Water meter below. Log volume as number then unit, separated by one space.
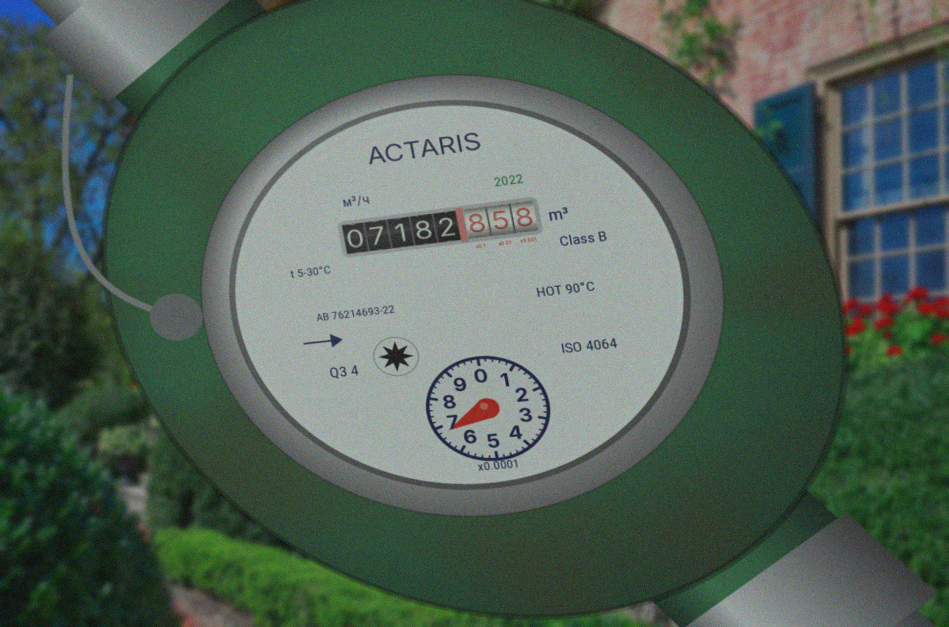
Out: 7182.8586 m³
